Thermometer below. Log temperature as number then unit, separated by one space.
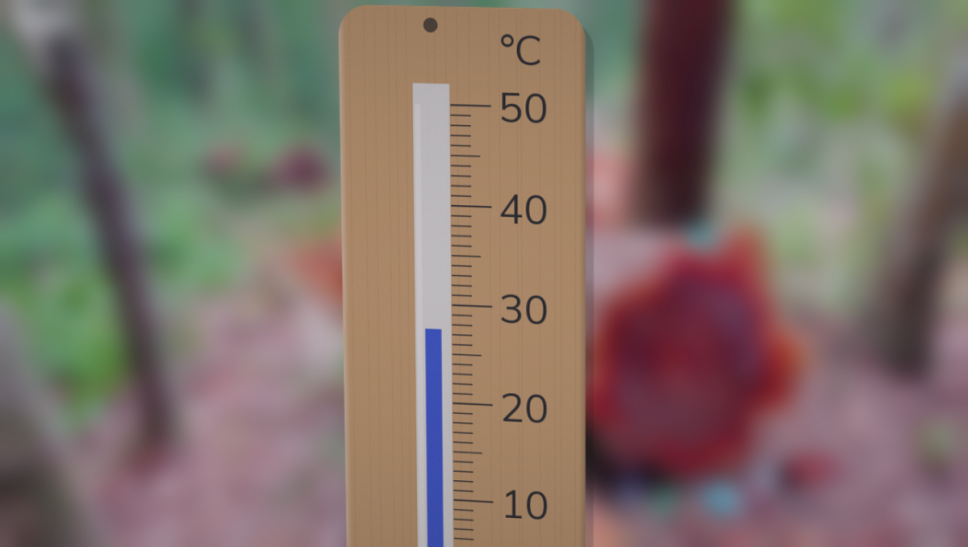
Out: 27.5 °C
